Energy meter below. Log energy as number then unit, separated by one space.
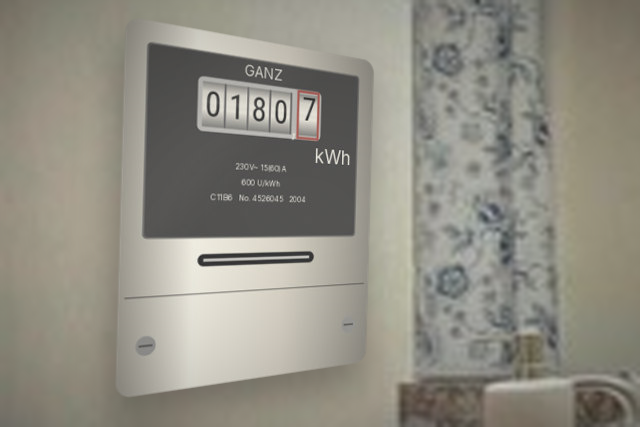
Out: 180.7 kWh
